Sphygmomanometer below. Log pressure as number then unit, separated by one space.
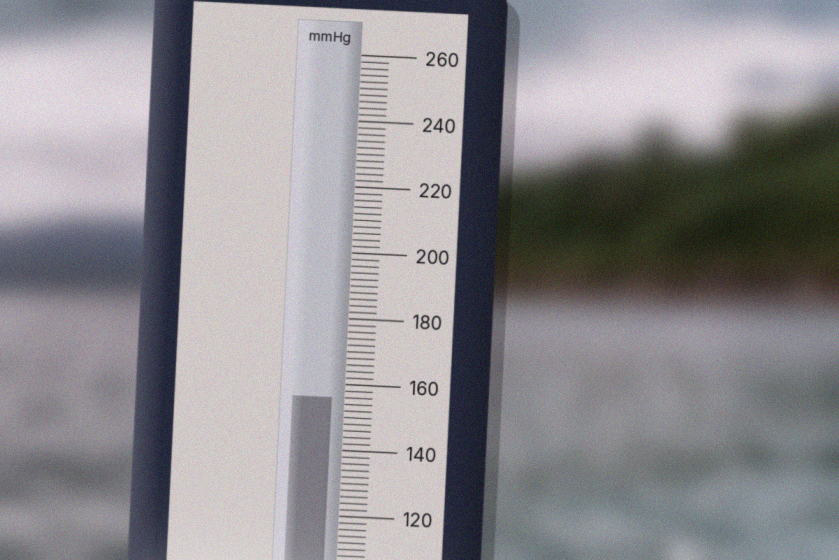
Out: 156 mmHg
